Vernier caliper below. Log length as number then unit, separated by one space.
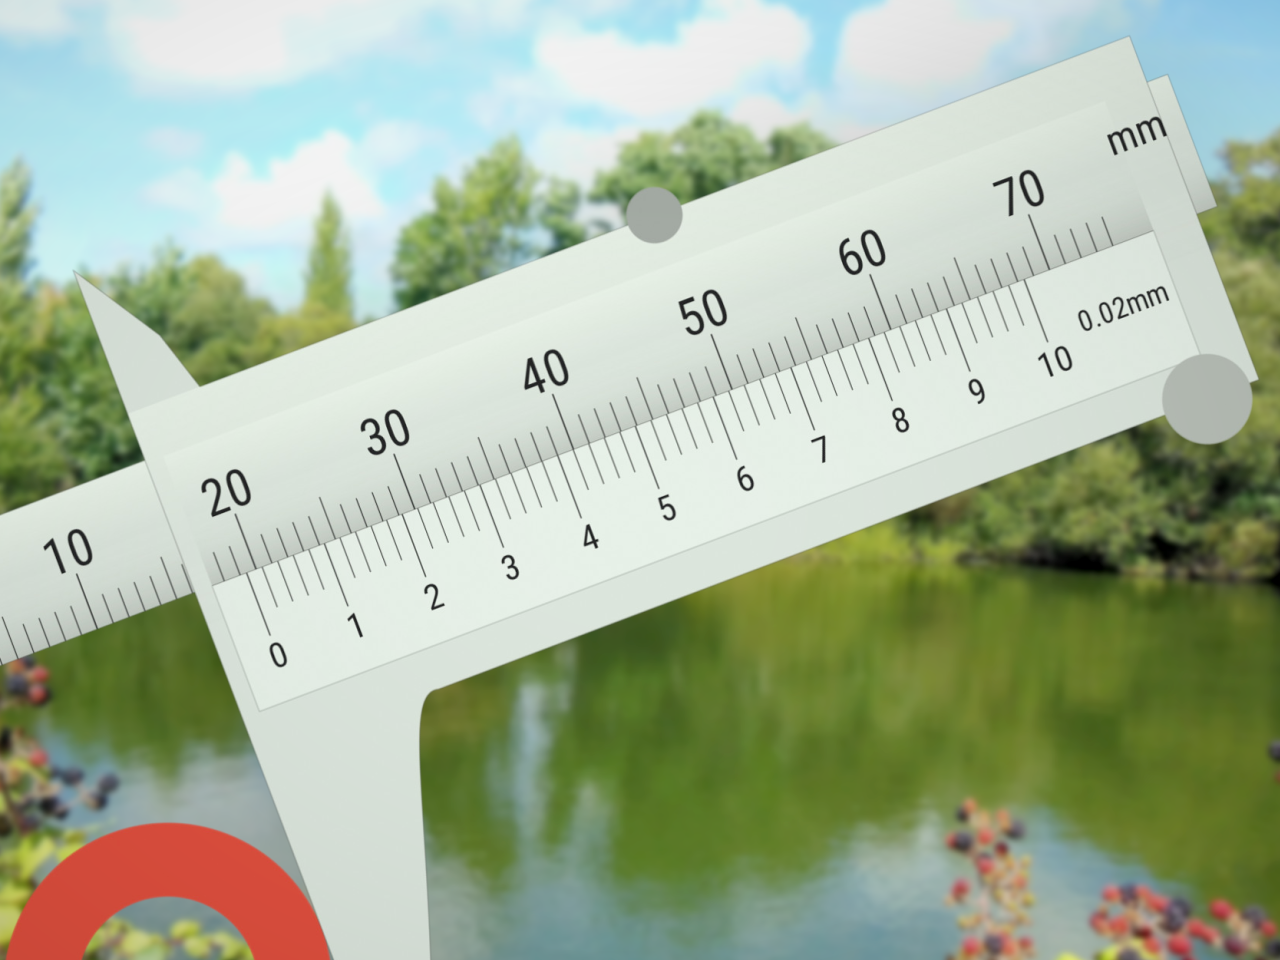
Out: 19.4 mm
